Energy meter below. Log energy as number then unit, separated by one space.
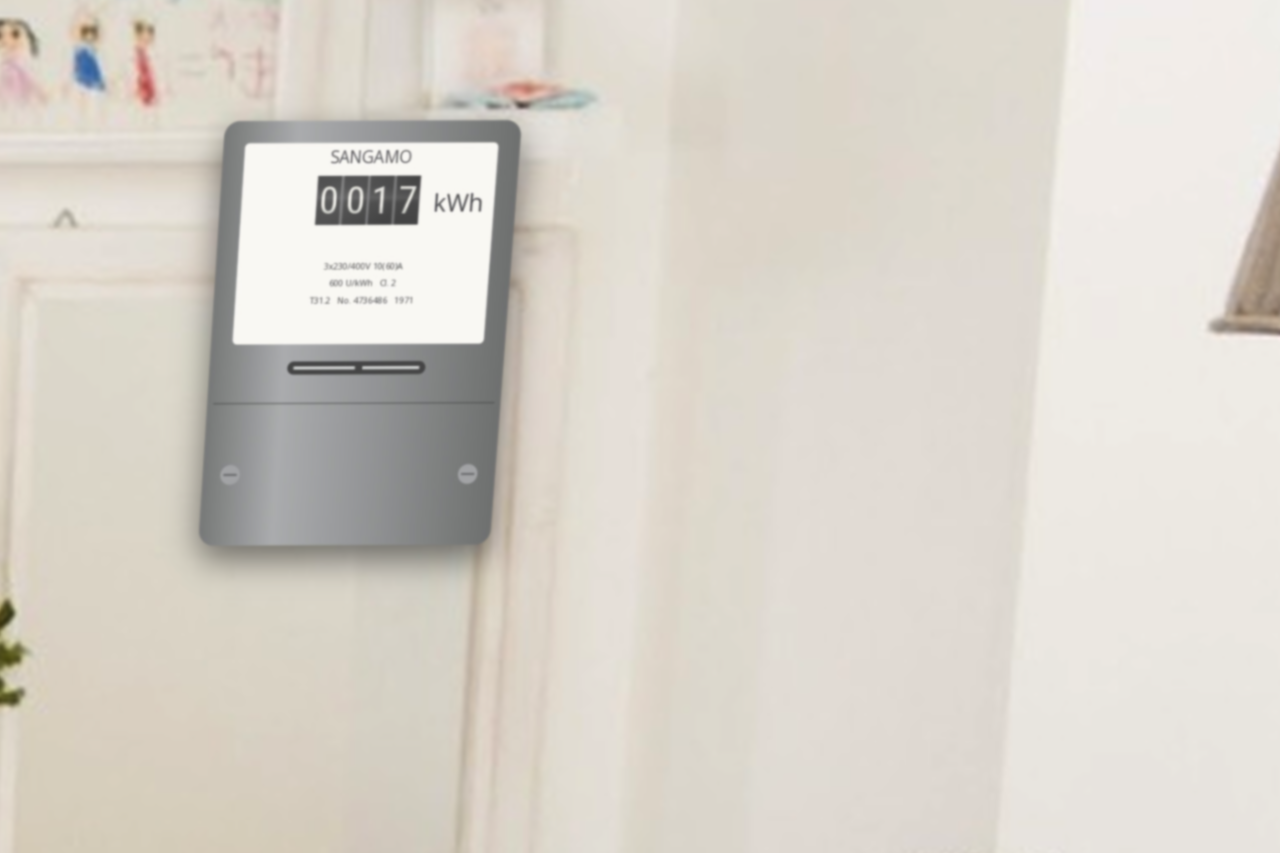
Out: 17 kWh
